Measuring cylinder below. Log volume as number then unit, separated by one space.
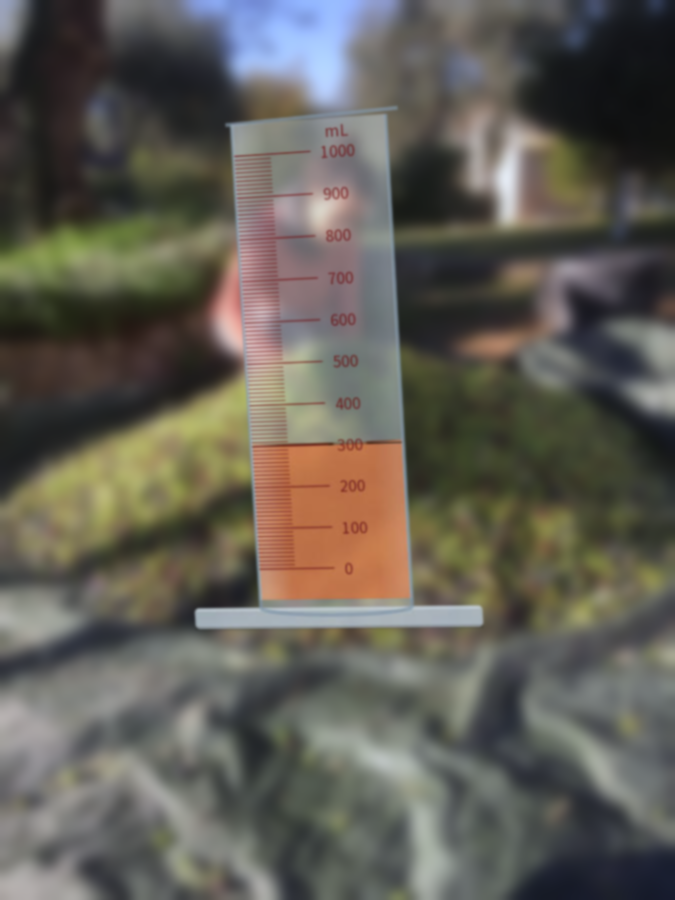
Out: 300 mL
